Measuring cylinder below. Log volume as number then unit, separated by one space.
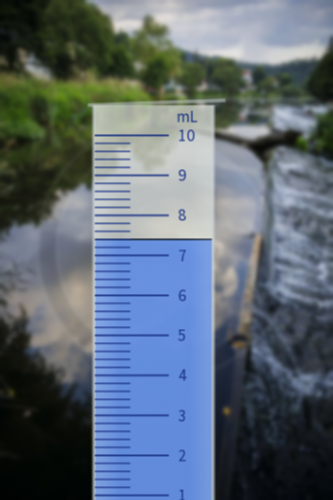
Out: 7.4 mL
